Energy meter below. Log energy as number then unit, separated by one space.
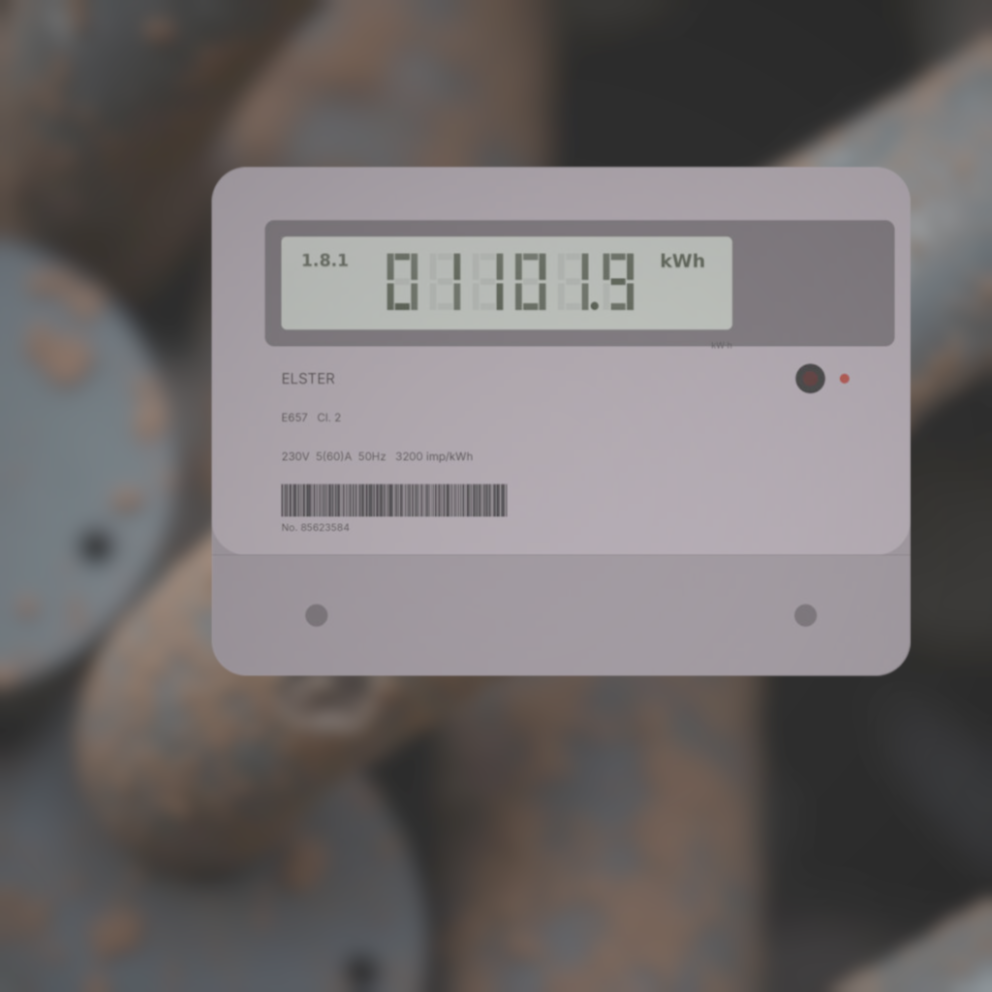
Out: 1101.9 kWh
